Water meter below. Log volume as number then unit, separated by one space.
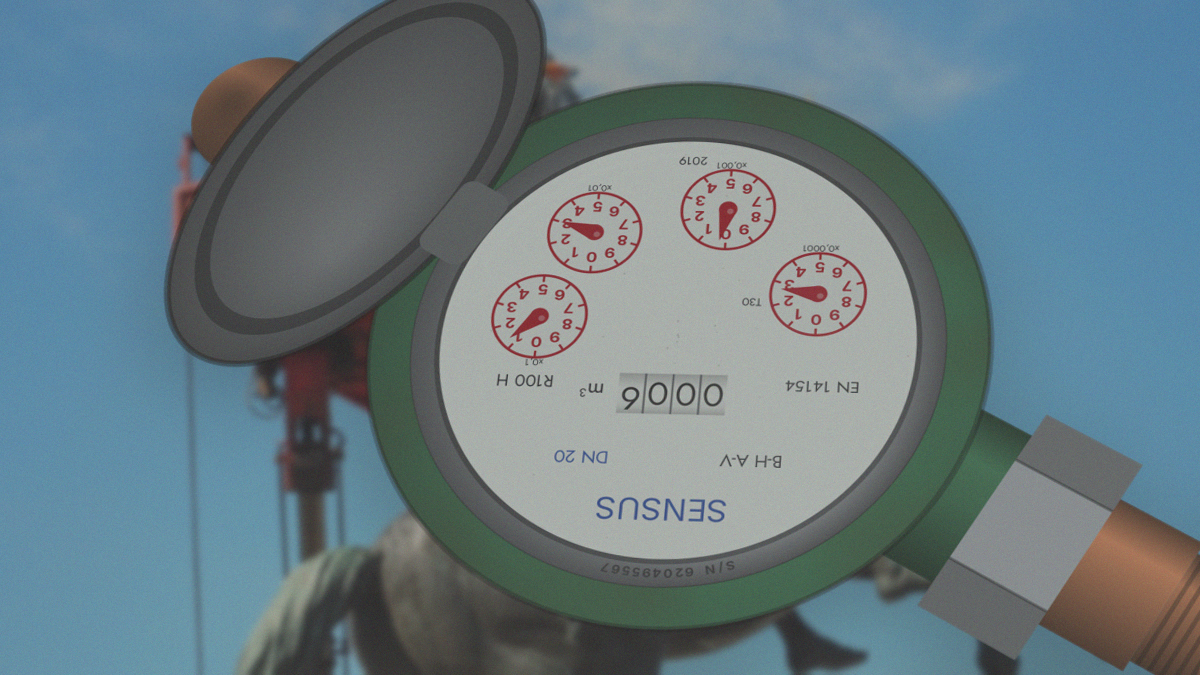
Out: 6.1302 m³
